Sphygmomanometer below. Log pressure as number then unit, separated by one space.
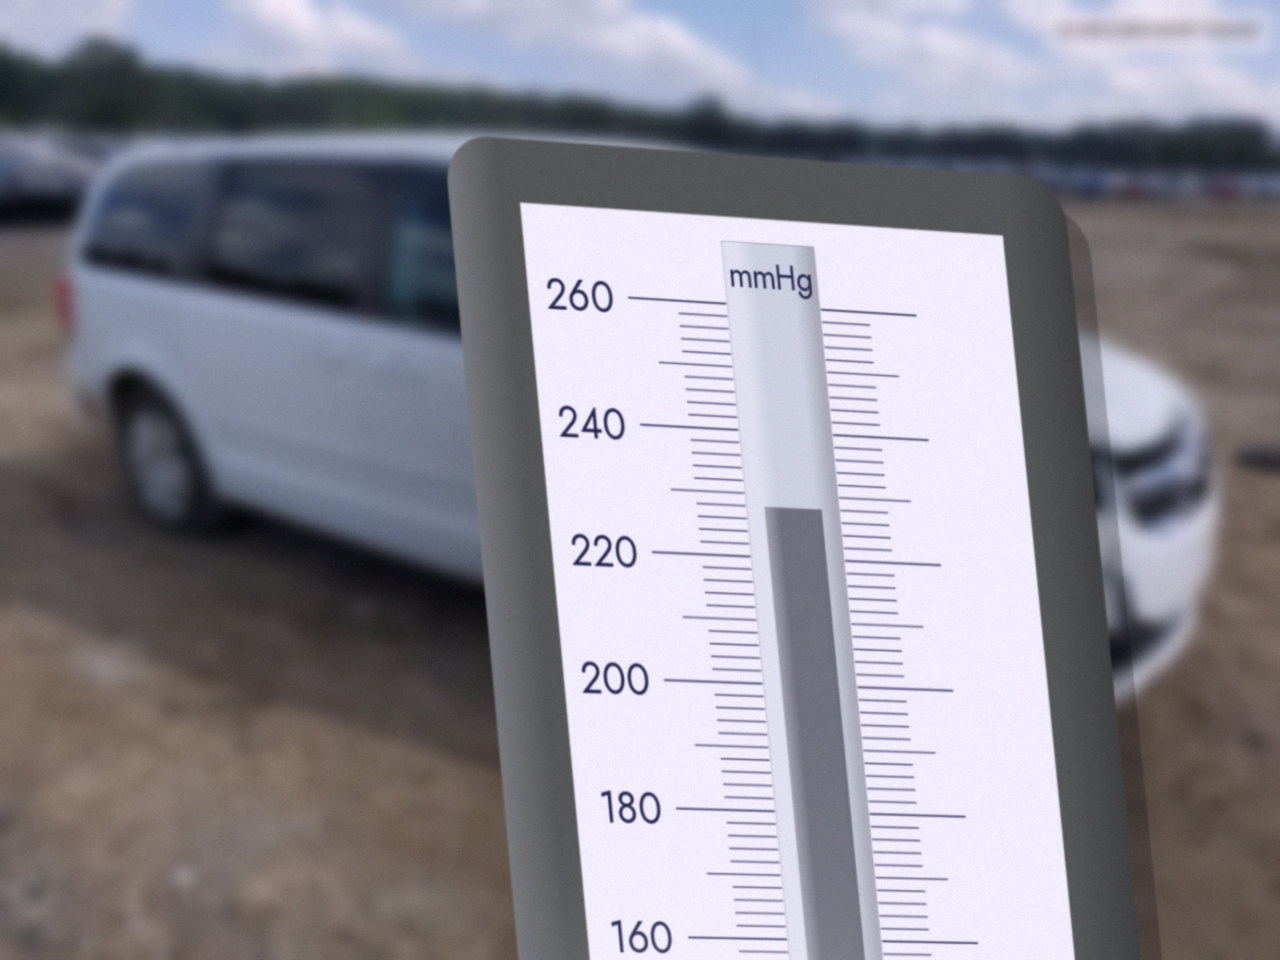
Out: 228 mmHg
